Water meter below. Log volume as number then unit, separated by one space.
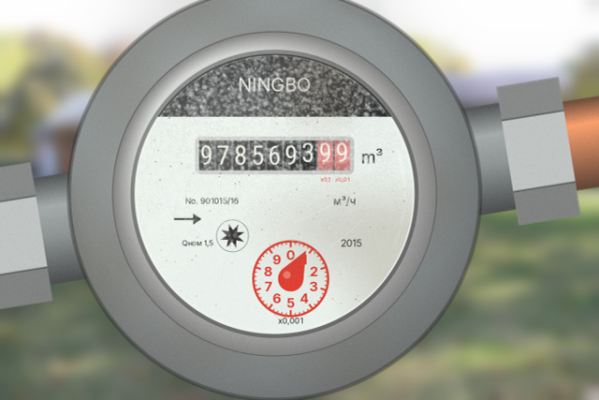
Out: 9785693.990 m³
